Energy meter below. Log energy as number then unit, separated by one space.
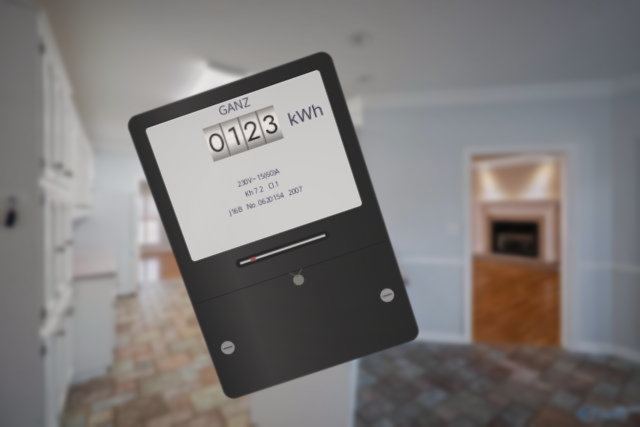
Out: 123 kWh
